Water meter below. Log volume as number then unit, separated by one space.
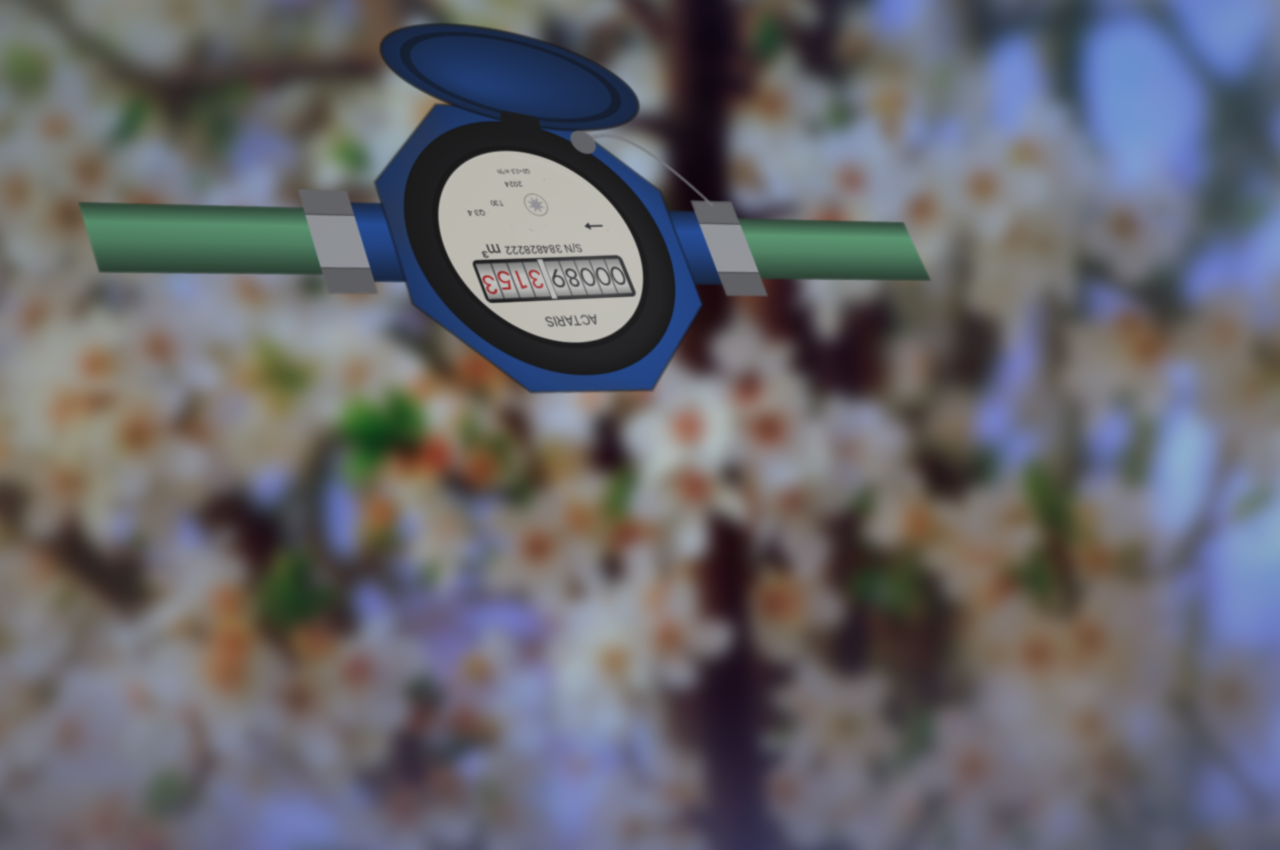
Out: 89.3153 m³
